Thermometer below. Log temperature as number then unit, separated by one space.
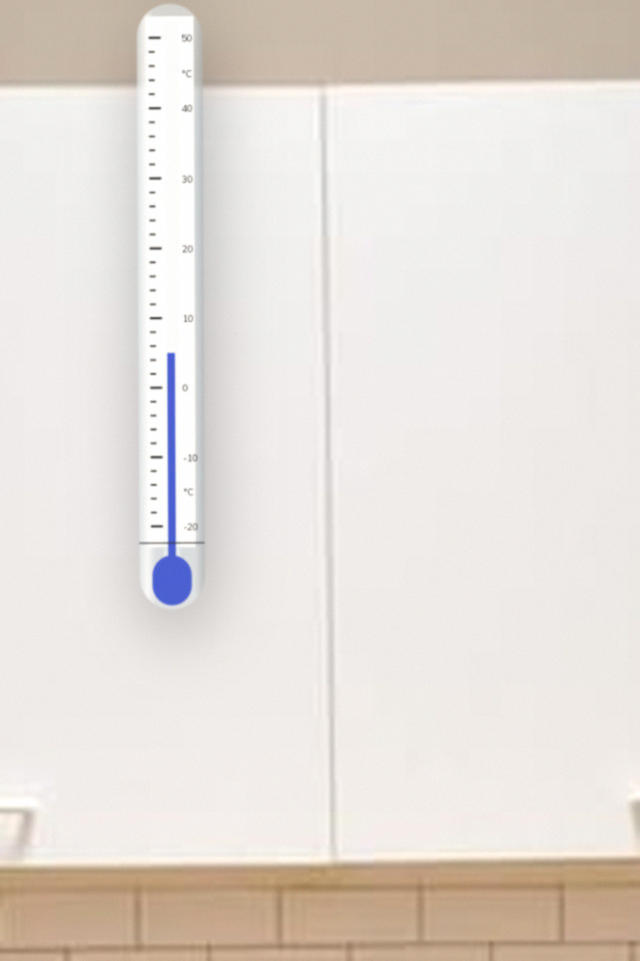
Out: 5 °C
